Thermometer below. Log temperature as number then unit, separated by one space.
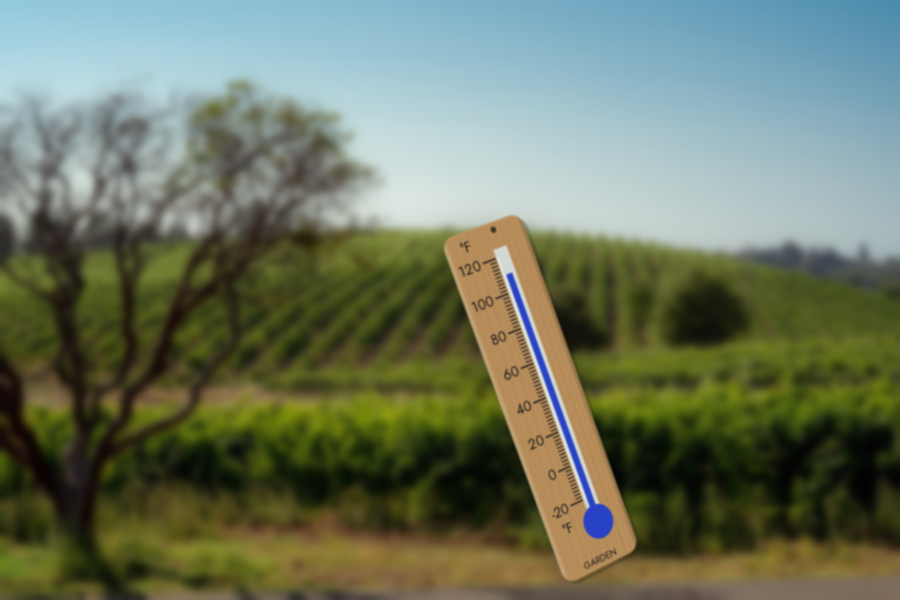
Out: 110 °F
